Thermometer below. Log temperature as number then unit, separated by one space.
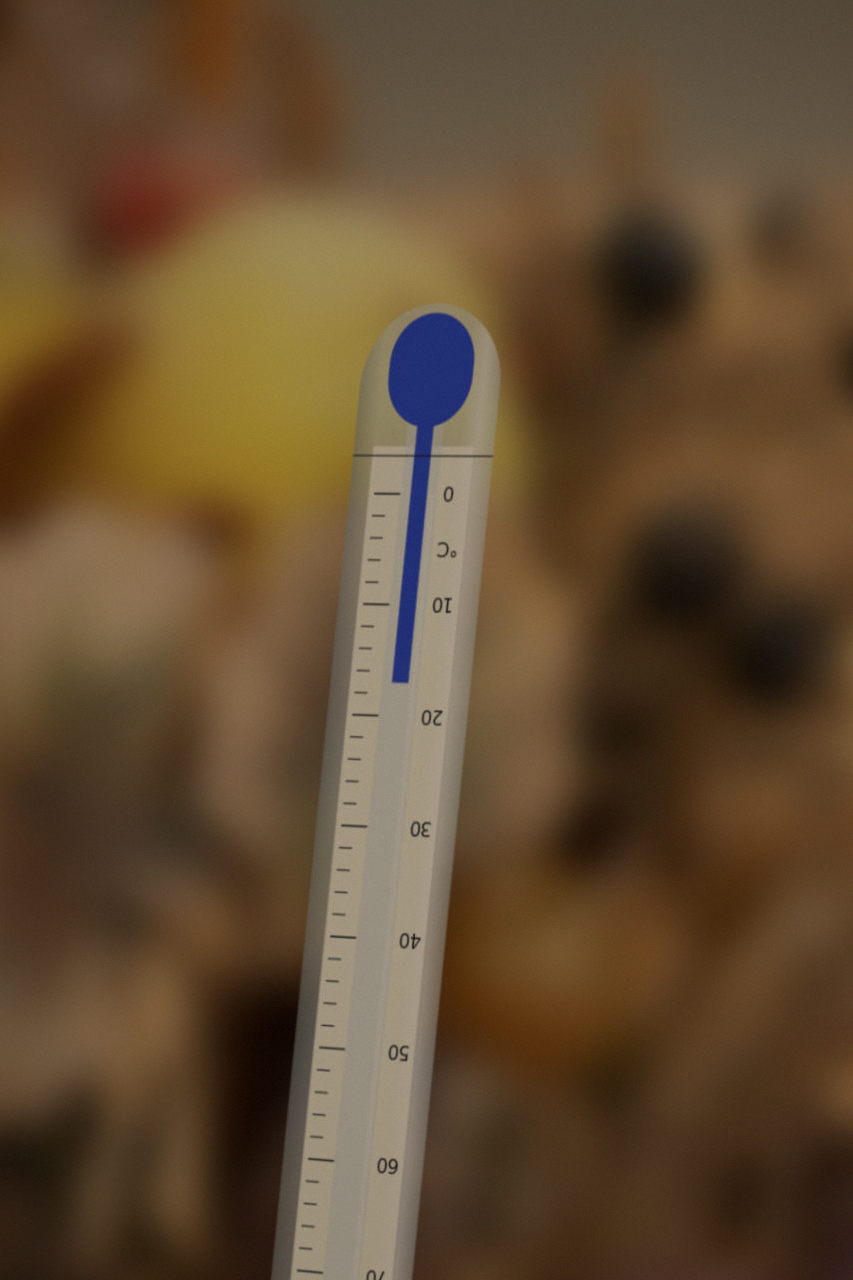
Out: 17 °C
